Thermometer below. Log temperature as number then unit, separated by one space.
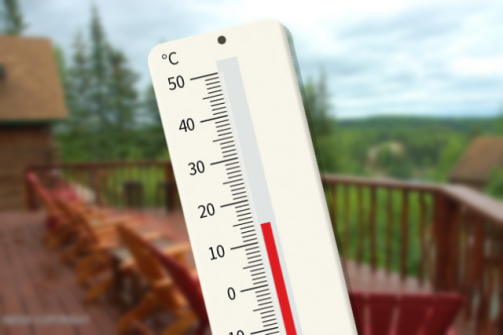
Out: 14 °C
